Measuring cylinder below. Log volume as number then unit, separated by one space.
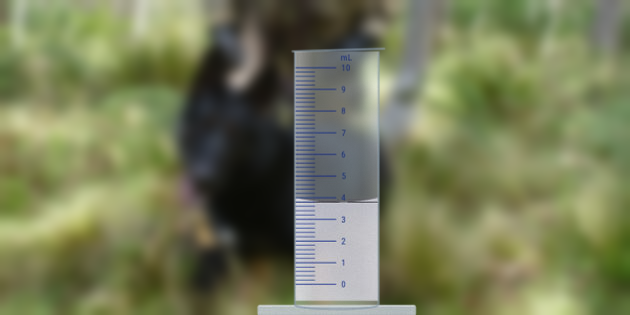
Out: 3.8 mL
